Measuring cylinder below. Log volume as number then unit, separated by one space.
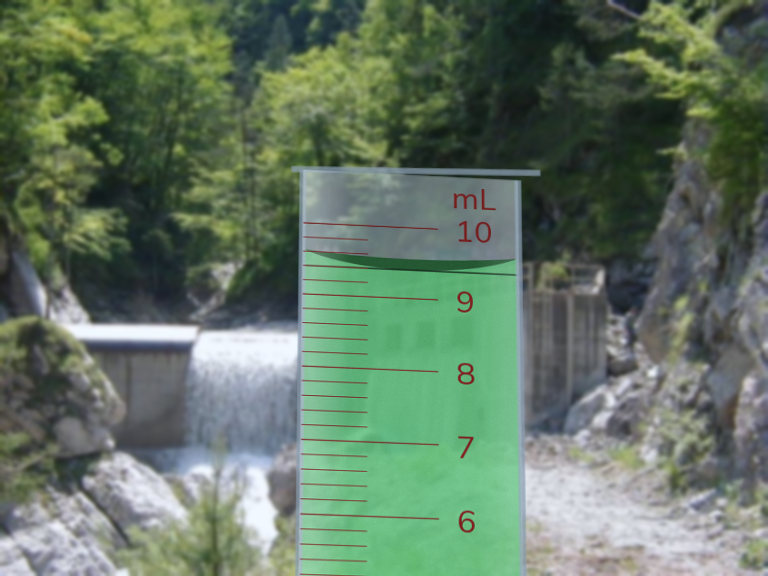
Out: 9.4 mL
